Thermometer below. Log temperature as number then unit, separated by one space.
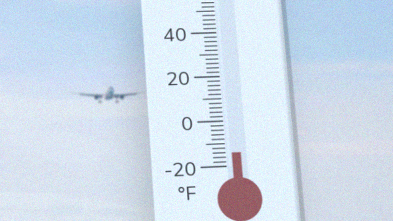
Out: -14 °F
